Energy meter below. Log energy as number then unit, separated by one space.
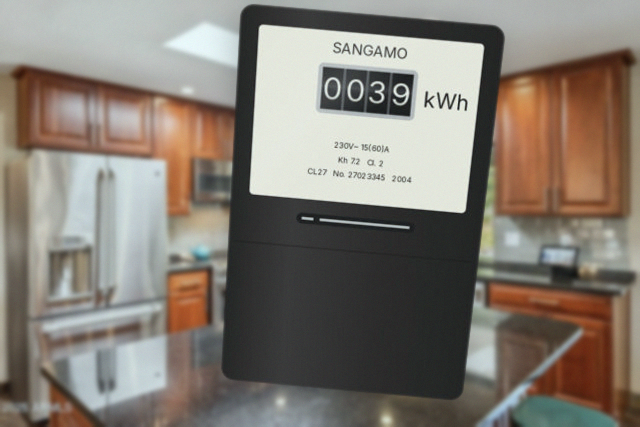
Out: 39 kWh
